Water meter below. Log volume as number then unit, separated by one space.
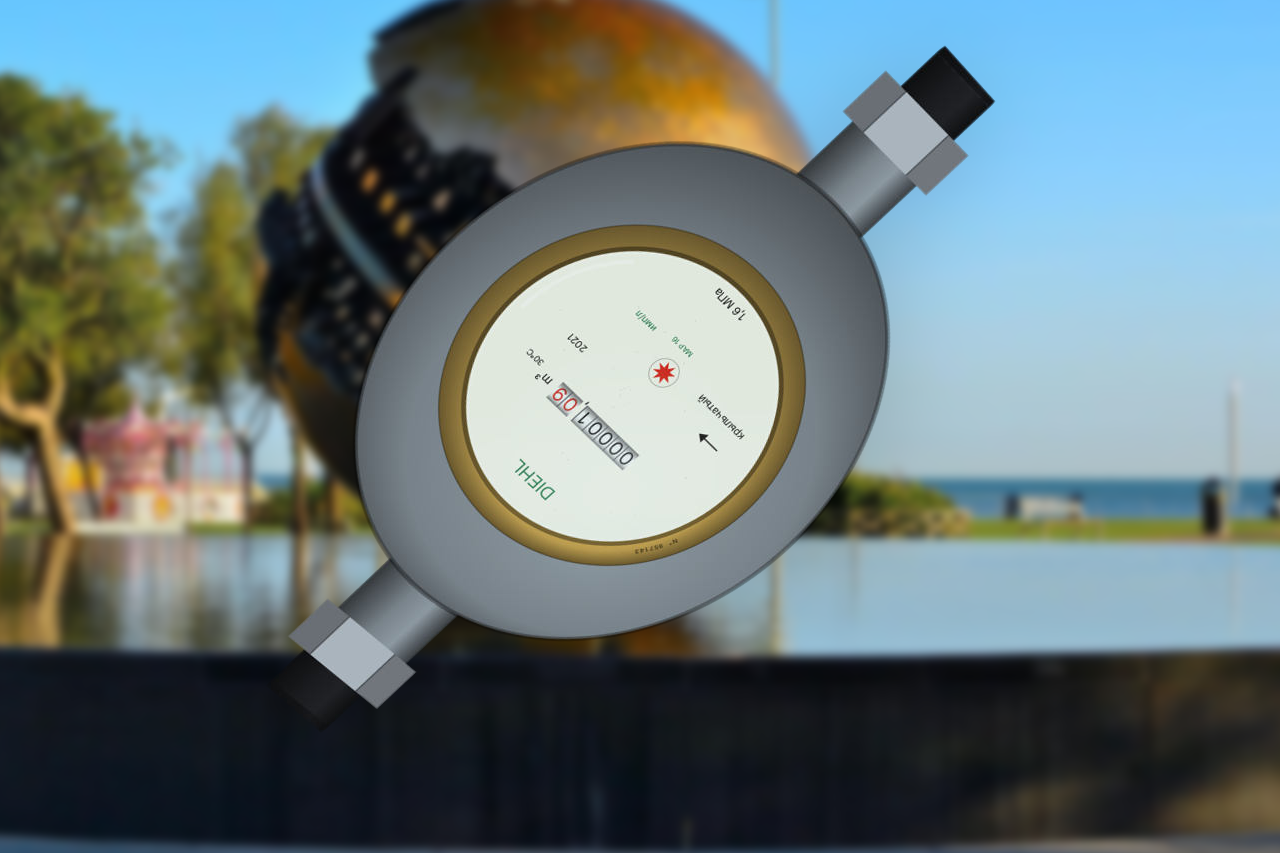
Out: 1.09 m³
